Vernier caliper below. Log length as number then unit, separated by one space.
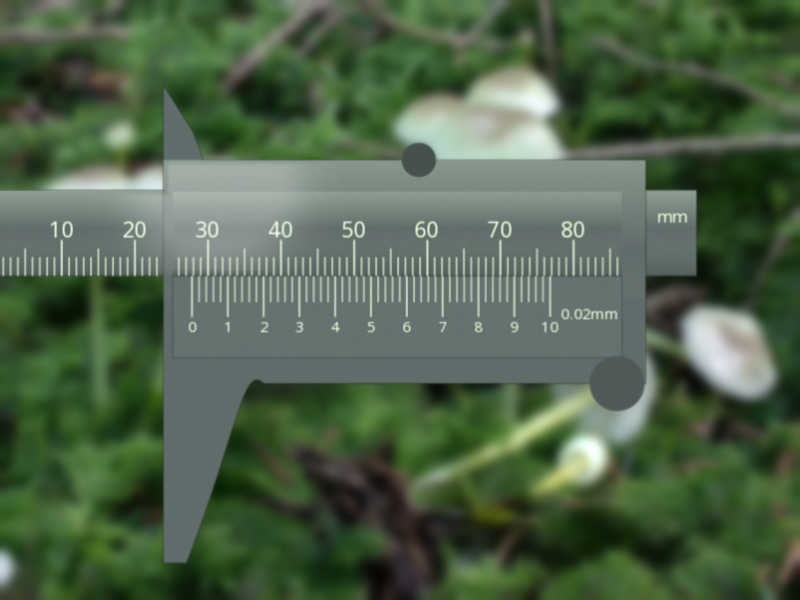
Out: 27.8 mm
